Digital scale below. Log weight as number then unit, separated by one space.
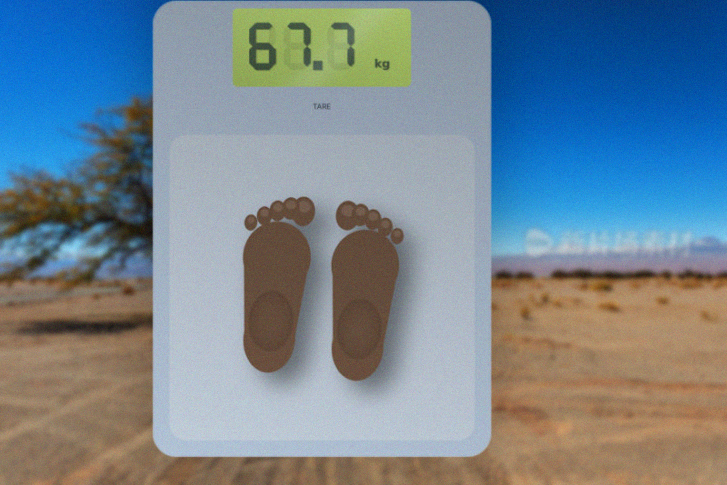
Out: 67.7 kg
